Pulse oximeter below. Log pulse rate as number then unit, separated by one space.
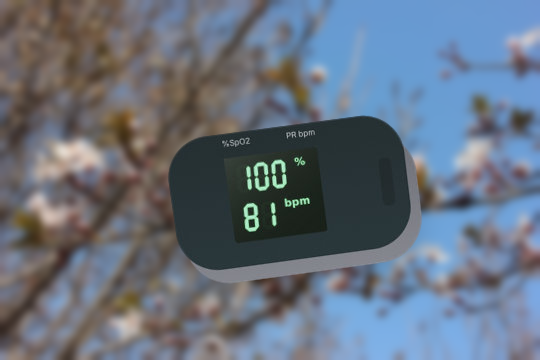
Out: 81 bpm
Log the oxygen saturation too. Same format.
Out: 100 %
